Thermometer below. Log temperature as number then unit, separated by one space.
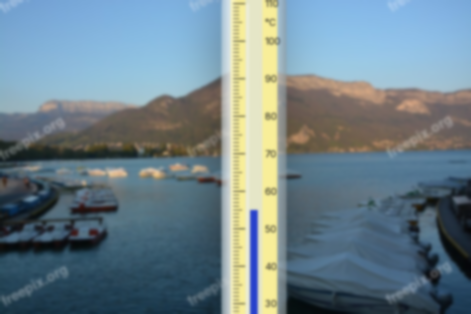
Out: 55 °C
